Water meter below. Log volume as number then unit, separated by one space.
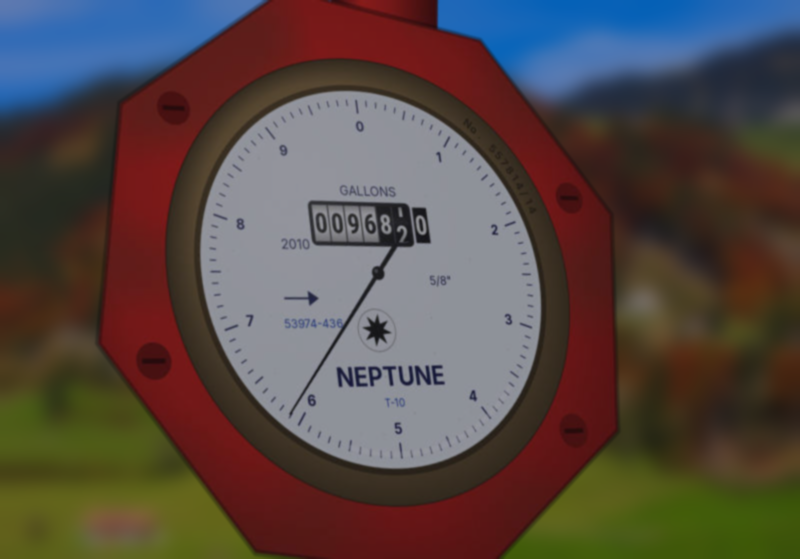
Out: 96816.1 gal
